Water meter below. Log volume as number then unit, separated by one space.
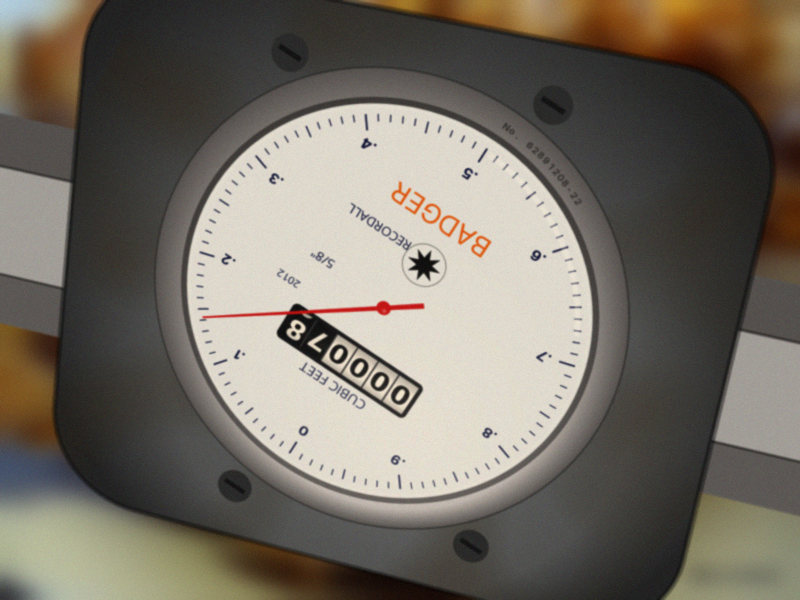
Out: 78.14 ft³
